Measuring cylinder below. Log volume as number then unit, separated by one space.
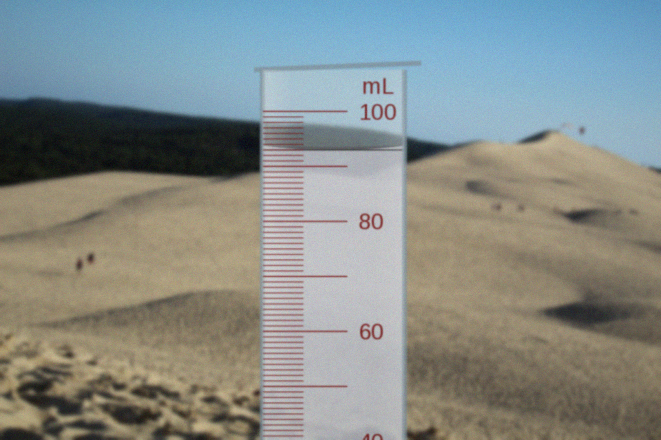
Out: 93 mL
